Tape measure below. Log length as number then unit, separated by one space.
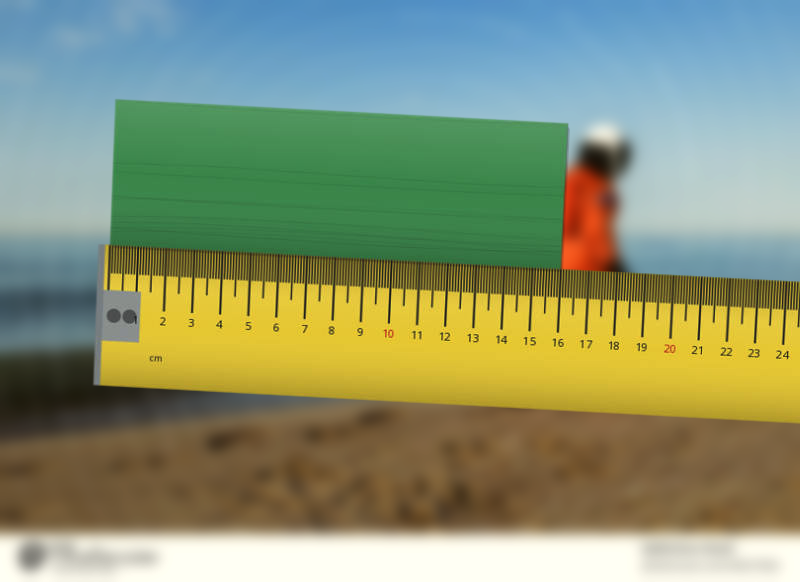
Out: 16 cm
